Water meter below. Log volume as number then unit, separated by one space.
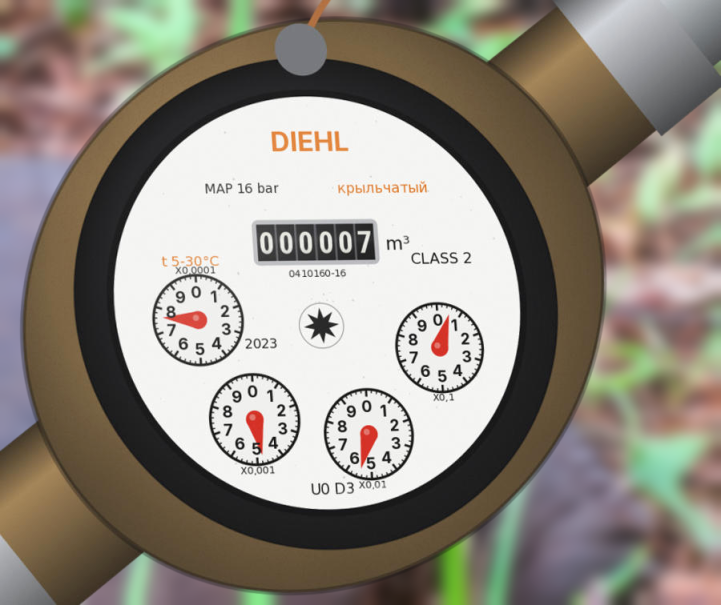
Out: 7.0547 m³
